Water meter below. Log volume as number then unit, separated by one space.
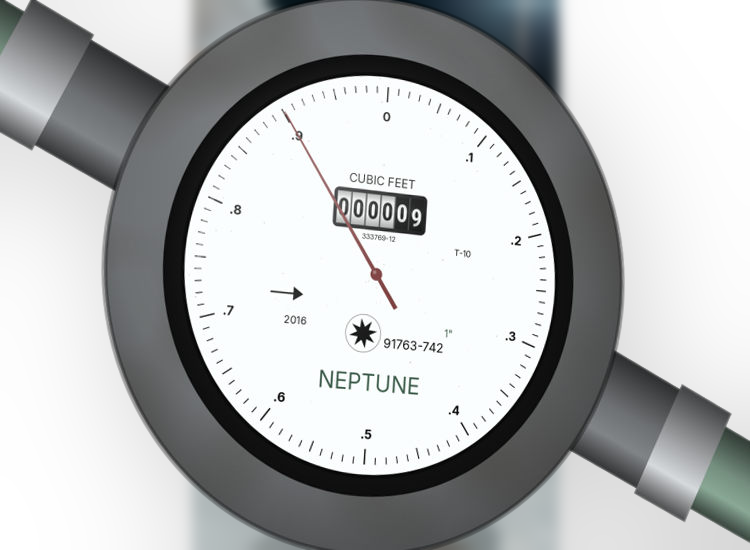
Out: 8.90 ft³
